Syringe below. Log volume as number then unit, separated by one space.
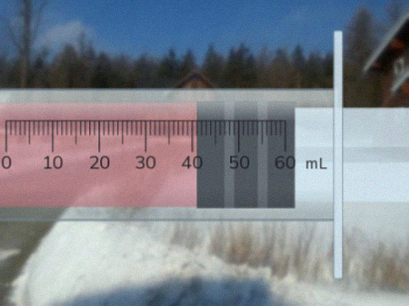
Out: 41 mL
